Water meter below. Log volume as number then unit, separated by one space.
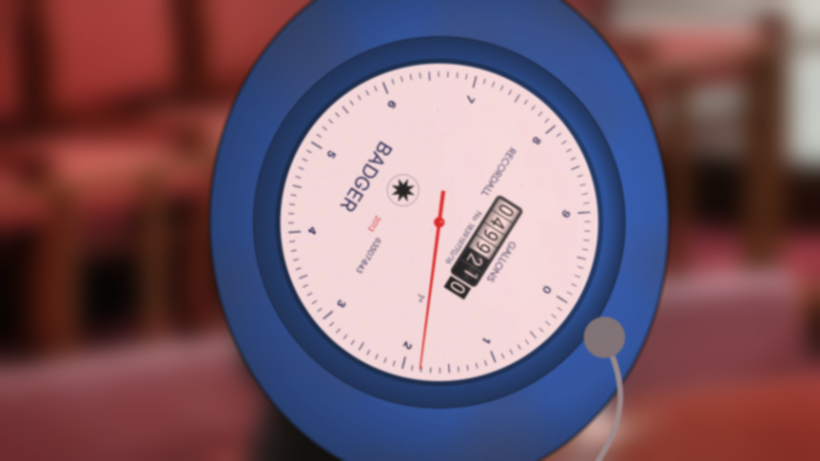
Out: 499211.8 gal
